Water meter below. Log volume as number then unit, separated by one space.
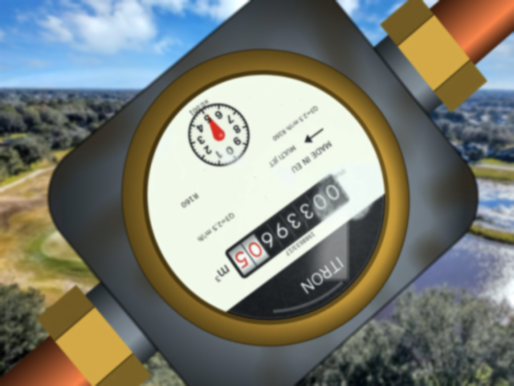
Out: 3396.055 m³
